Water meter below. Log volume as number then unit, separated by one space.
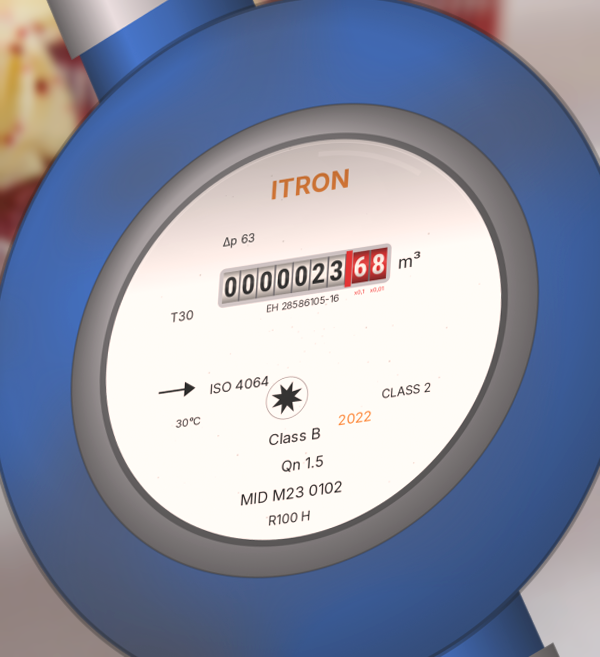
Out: 23.68 m³
